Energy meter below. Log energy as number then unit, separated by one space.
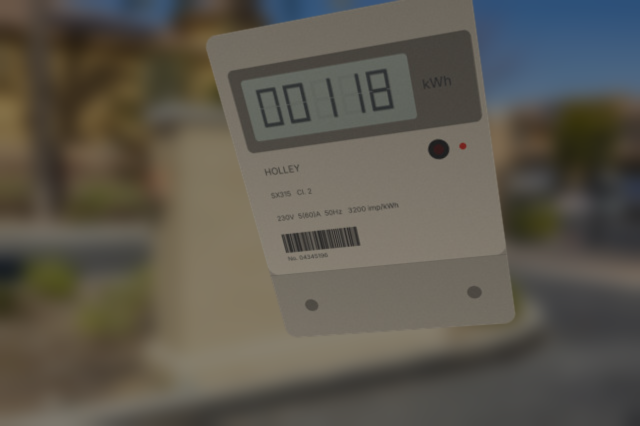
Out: 118 kWh
